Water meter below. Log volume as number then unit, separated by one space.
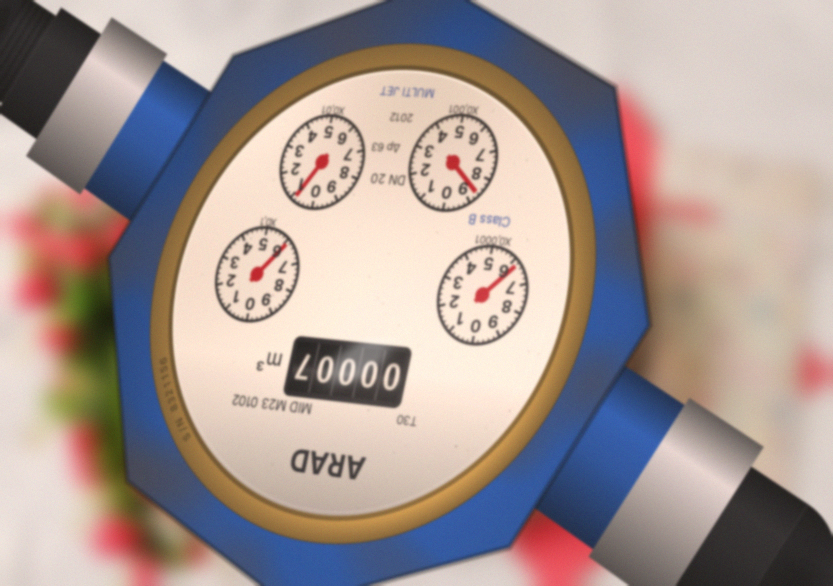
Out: 7.6086 m³
